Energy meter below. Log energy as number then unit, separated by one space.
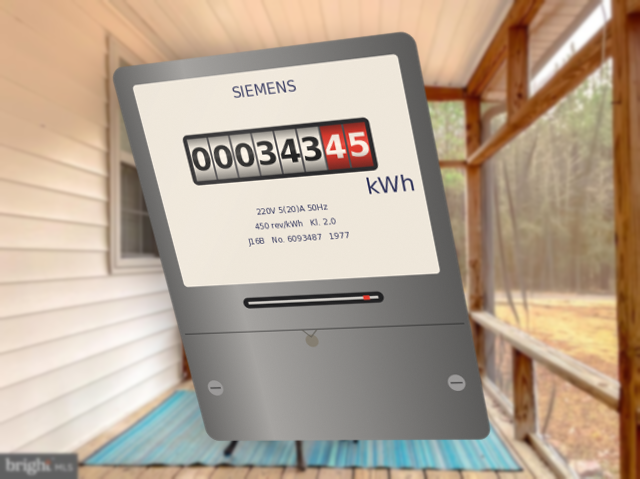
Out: 343.45 kWh
